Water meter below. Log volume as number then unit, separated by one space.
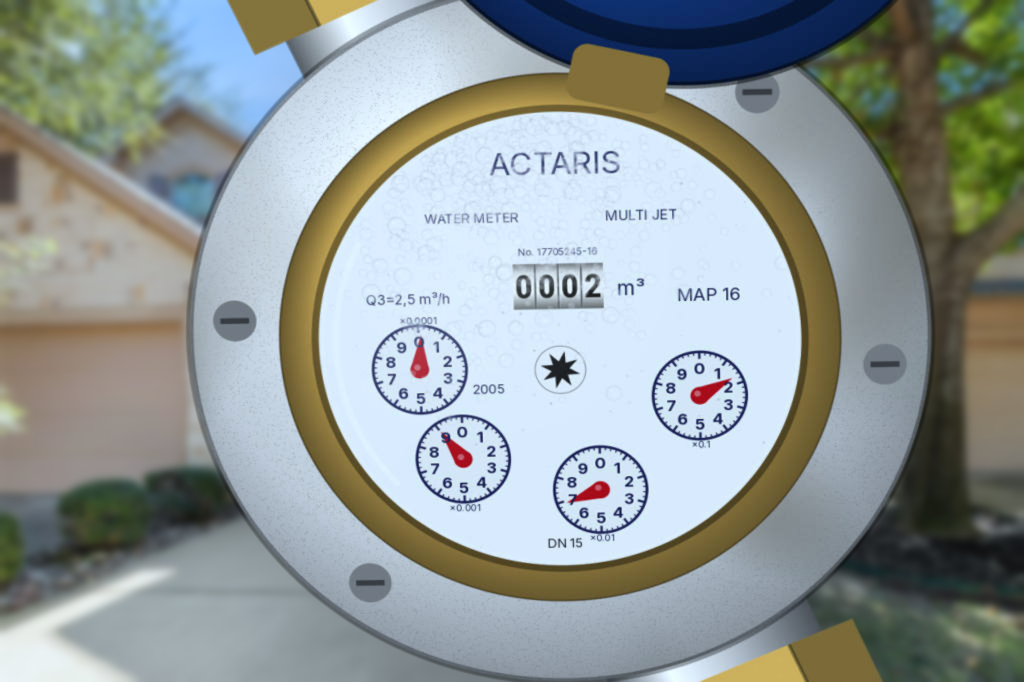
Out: 2.1690 m³
